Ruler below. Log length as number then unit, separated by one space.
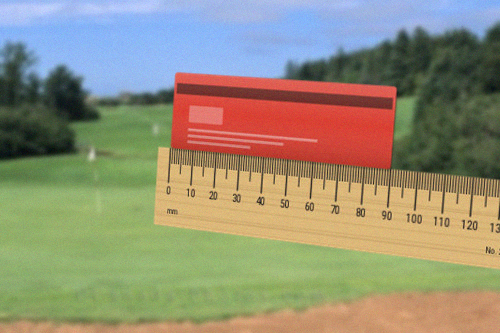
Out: 90 mm
